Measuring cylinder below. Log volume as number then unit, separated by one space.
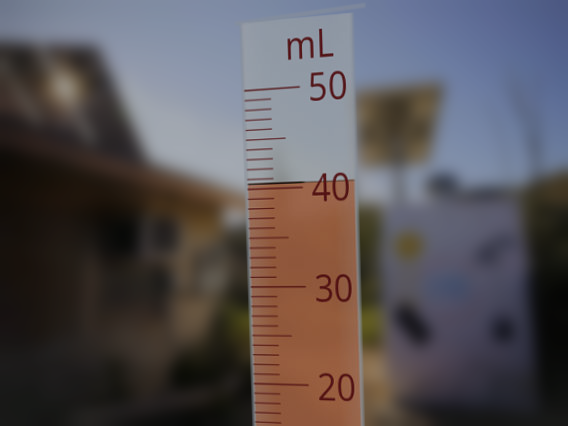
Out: 40.5 mL
